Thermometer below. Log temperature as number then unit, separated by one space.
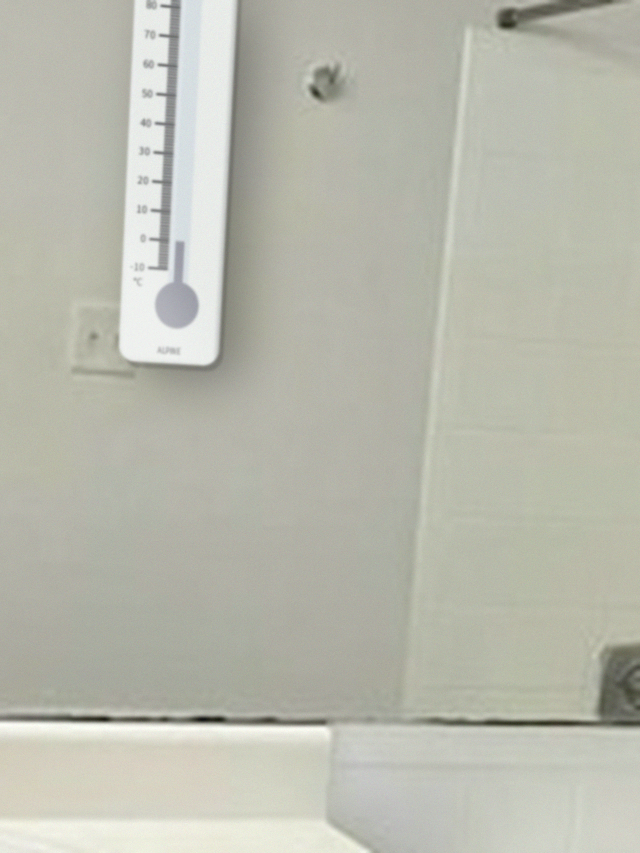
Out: 0 °C
